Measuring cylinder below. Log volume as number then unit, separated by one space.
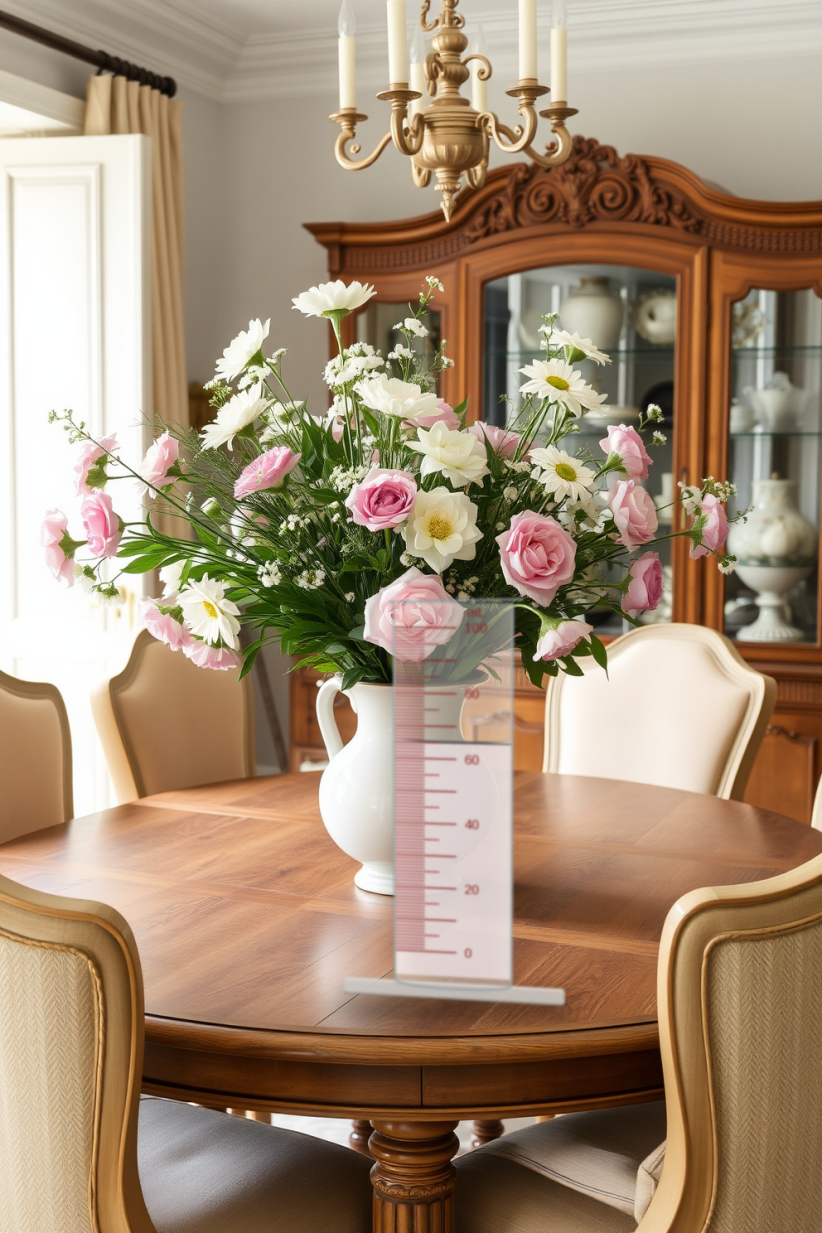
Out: 65 mL
